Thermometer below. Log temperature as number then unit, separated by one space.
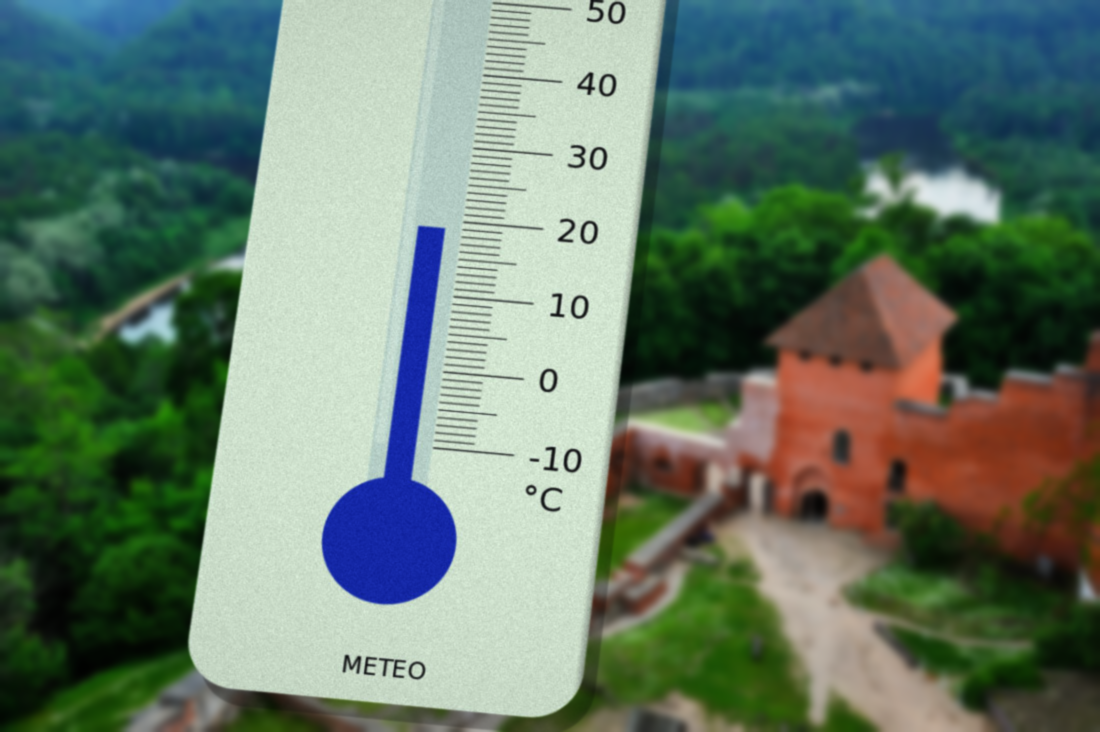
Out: 19 °C
